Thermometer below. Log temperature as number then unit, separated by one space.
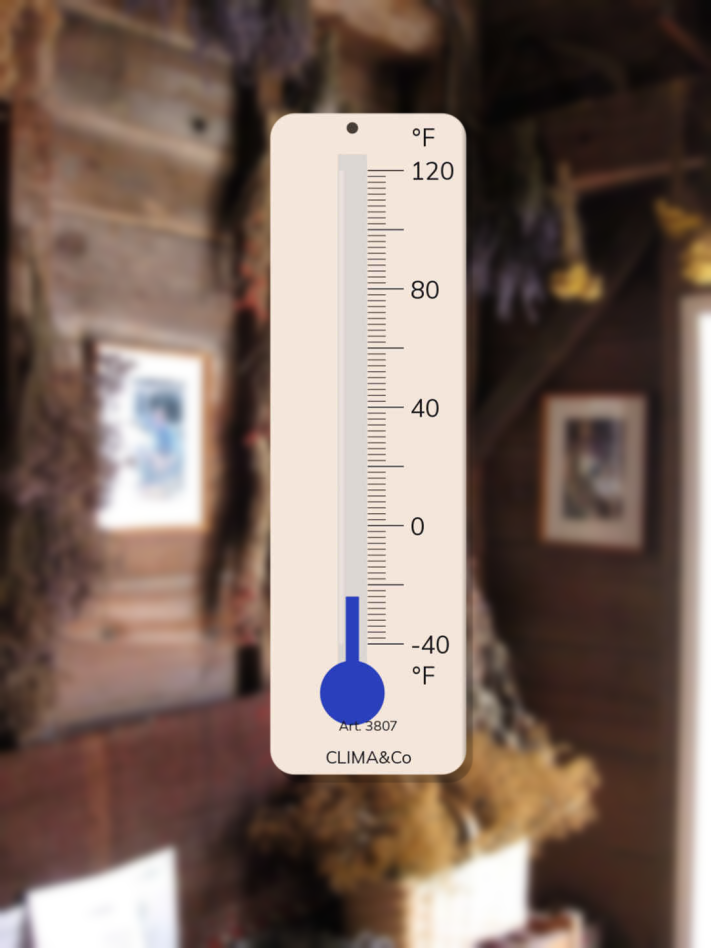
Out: -24 °F
